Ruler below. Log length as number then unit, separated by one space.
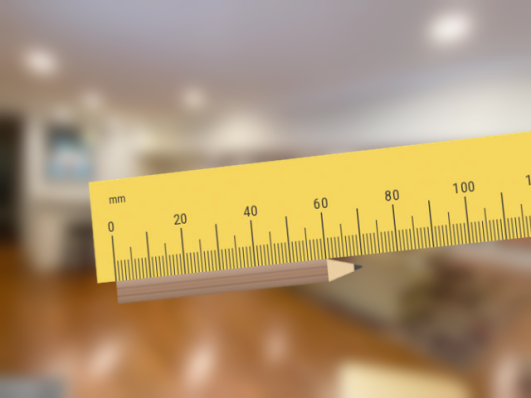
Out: 70 mm
